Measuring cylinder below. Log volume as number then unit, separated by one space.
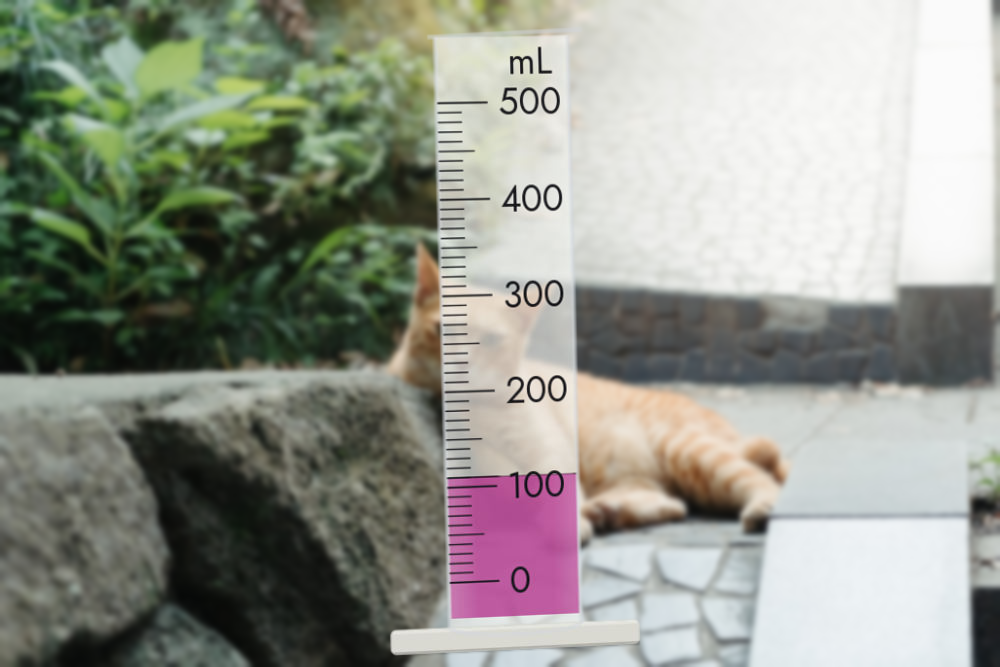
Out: 110 mL
